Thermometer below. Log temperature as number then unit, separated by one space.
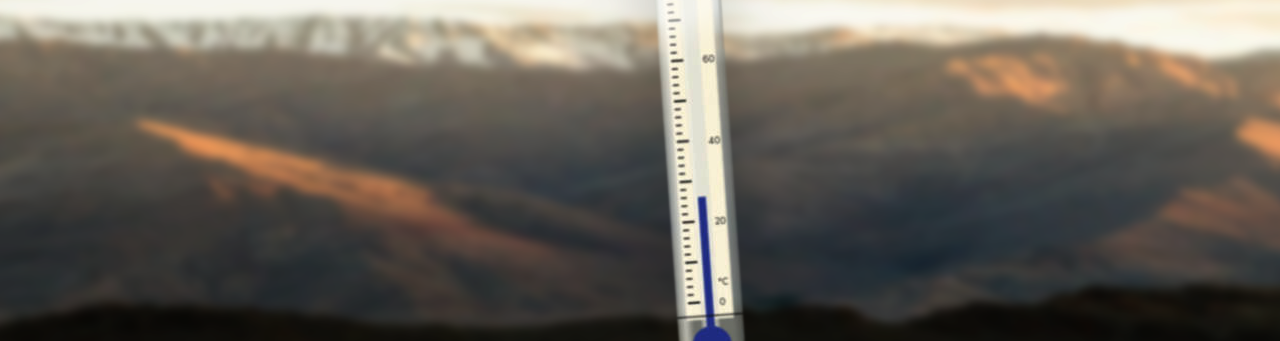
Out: 26 °C
